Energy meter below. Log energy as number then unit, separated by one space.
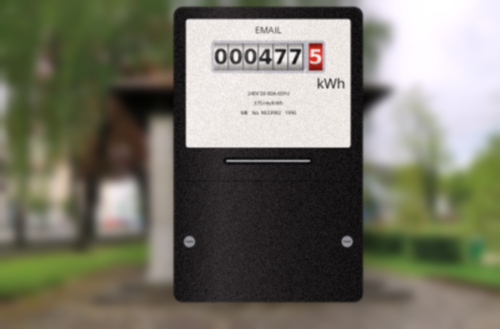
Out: 477.5 kWh
